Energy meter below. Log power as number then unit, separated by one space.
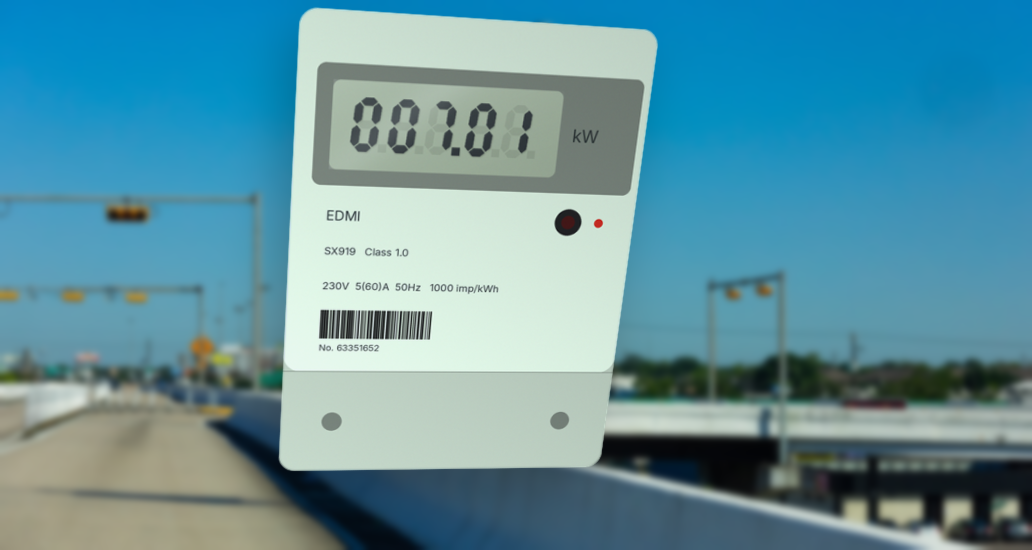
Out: 7.01 kW
